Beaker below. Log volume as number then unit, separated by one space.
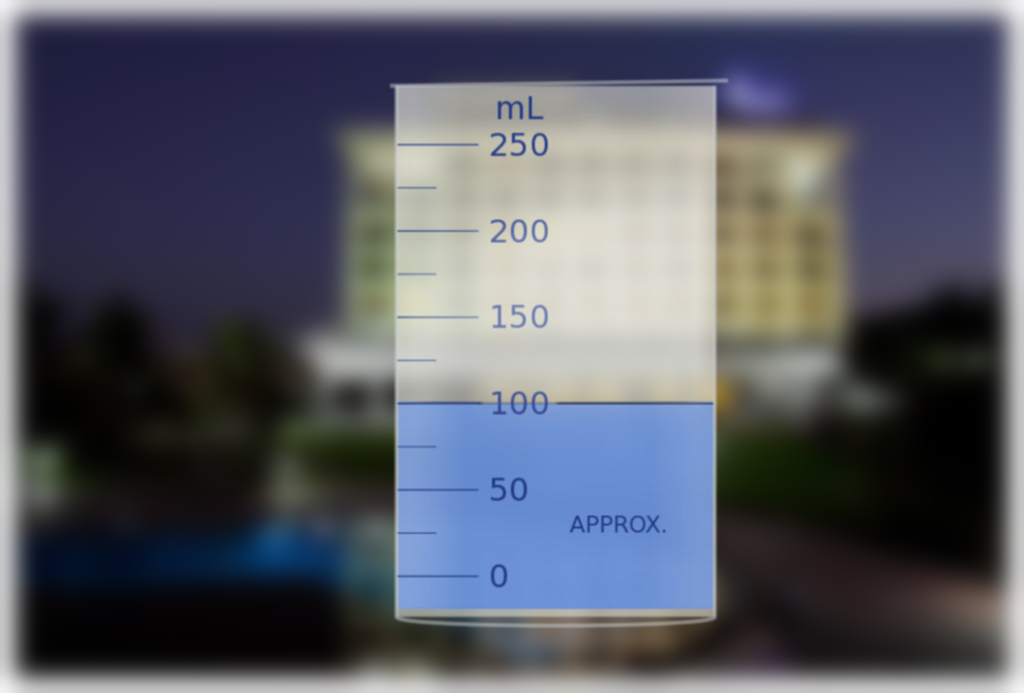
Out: 100 mL
